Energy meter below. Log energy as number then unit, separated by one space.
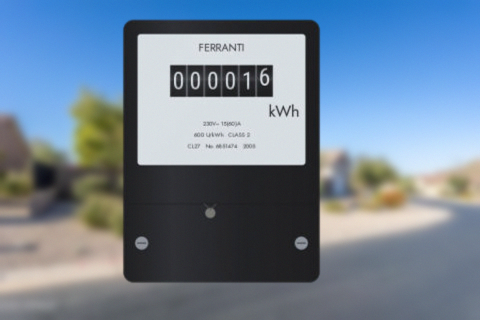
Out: 16 kWh
